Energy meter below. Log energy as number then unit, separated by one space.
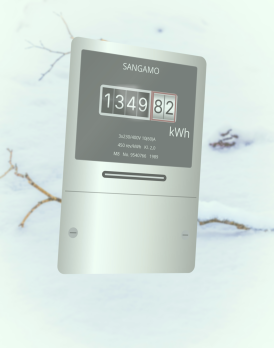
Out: 1349.82 kWh
